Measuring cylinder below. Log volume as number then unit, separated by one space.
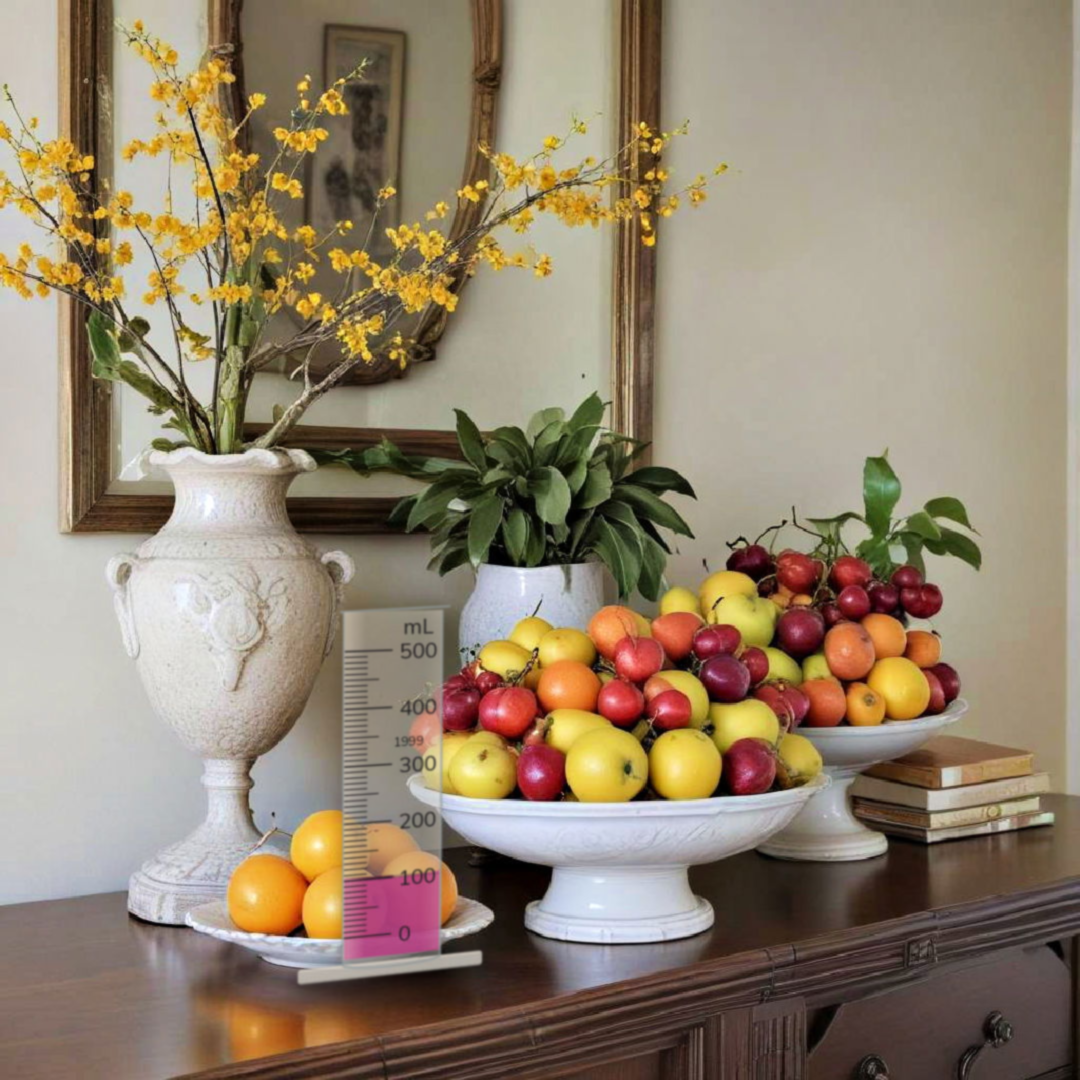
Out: 100 mL
